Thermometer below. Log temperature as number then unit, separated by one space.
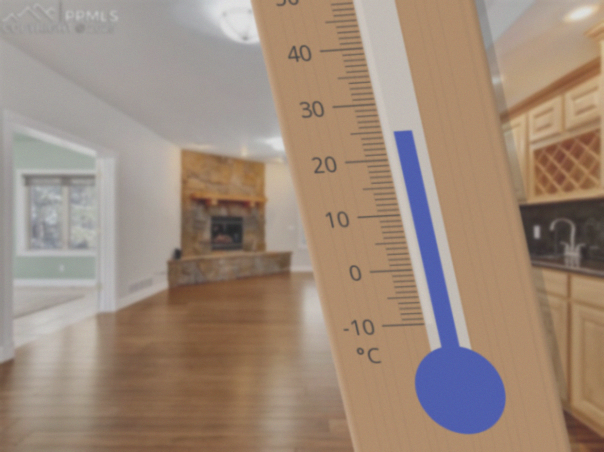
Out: 25 °C
